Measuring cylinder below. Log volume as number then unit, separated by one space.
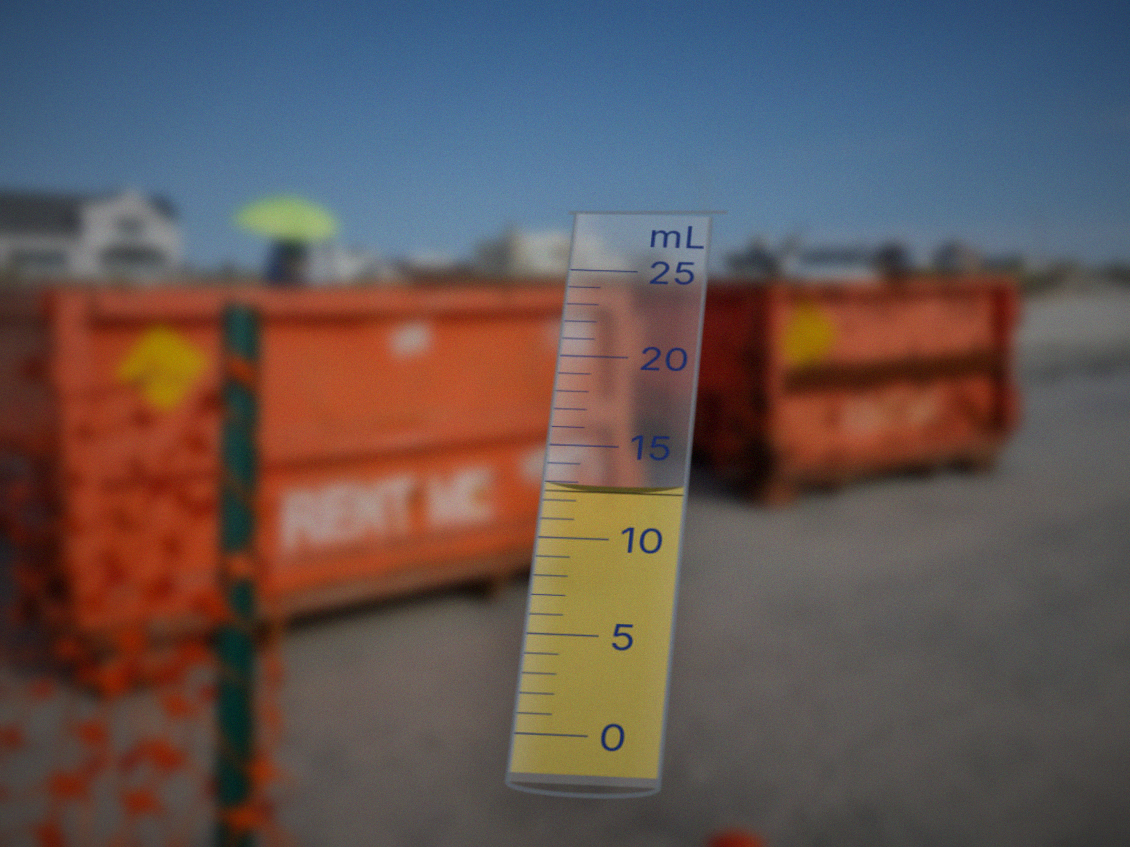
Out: 12.5 mL
